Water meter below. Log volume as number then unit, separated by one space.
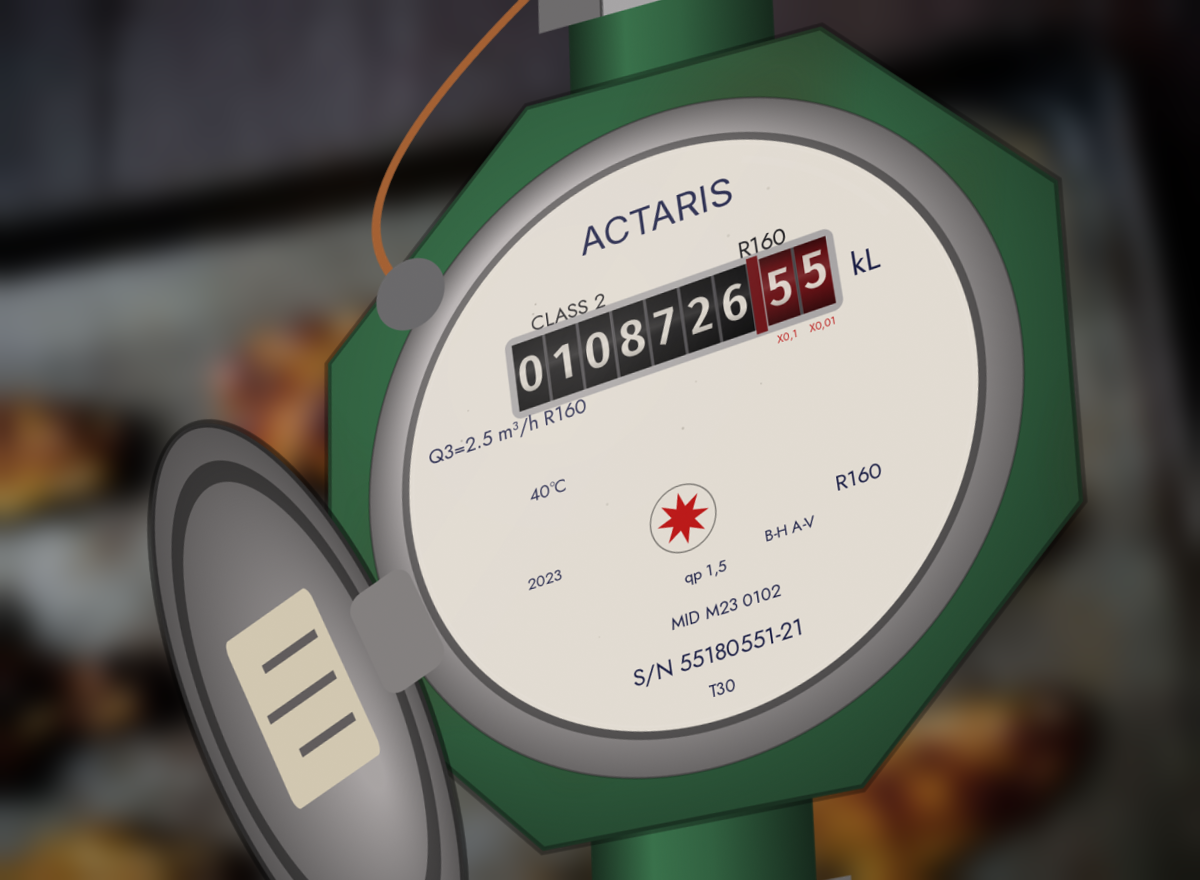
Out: 108726.55 kL
